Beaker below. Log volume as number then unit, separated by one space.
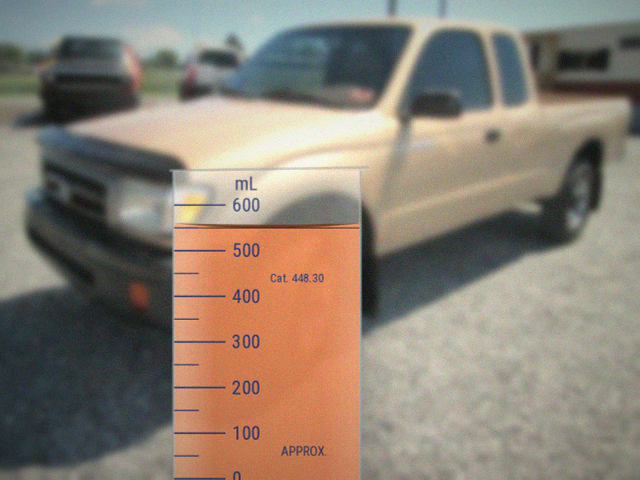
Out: 550 mL
